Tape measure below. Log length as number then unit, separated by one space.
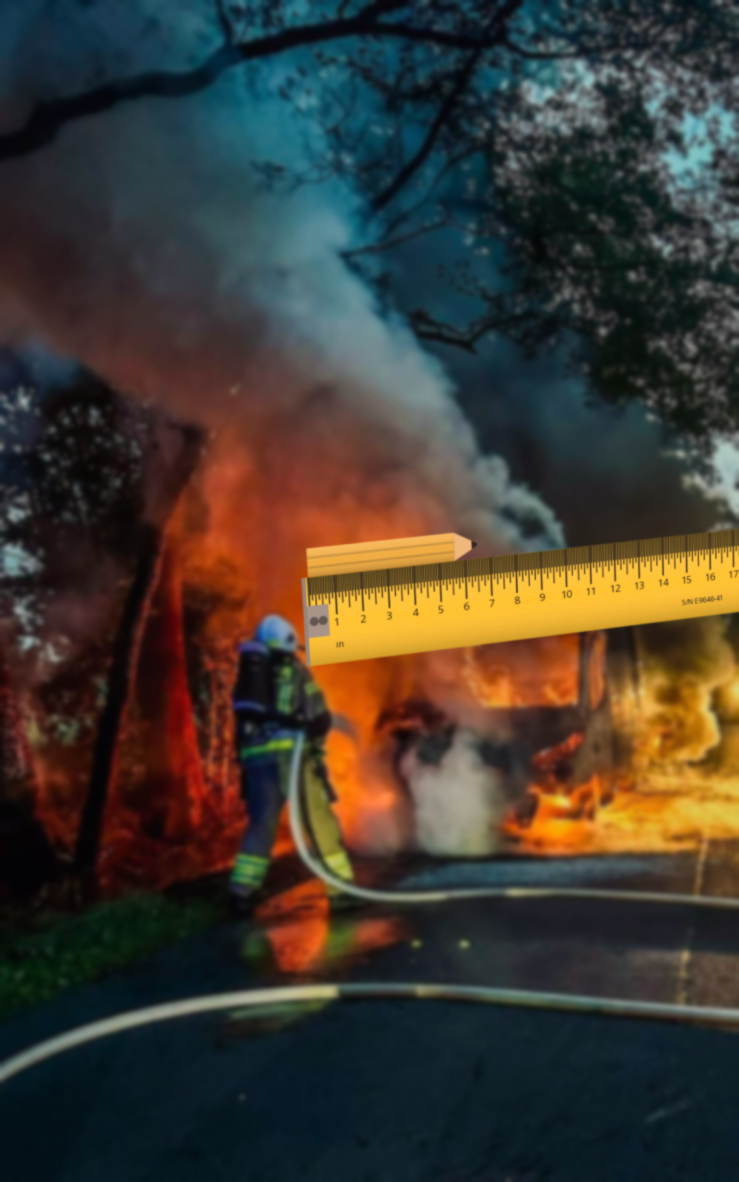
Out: 6.5 in
